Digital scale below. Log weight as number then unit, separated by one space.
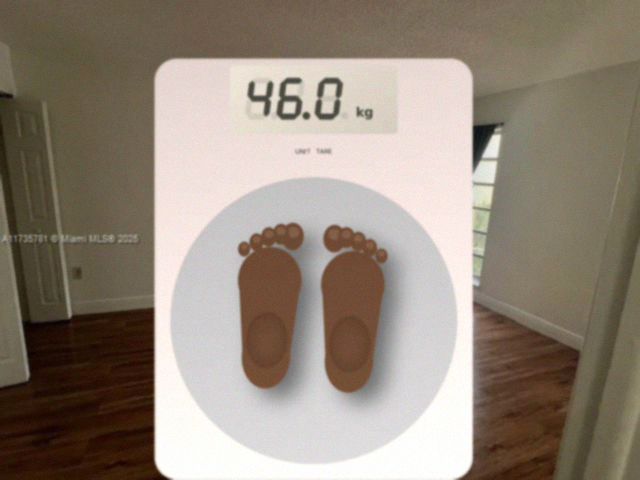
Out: 46.0 kg
